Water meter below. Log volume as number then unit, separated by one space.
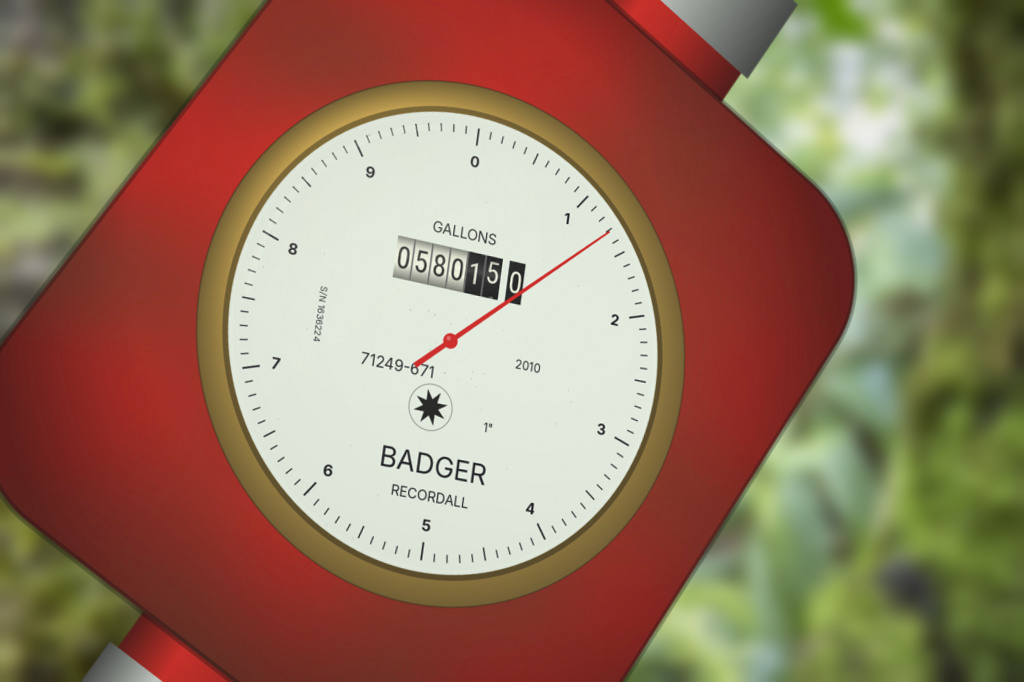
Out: 580151.3 gal
